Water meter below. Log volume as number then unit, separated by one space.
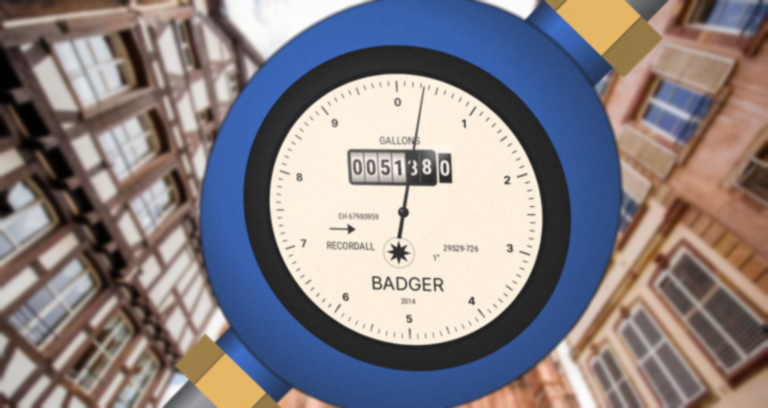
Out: 51380.3 gal
